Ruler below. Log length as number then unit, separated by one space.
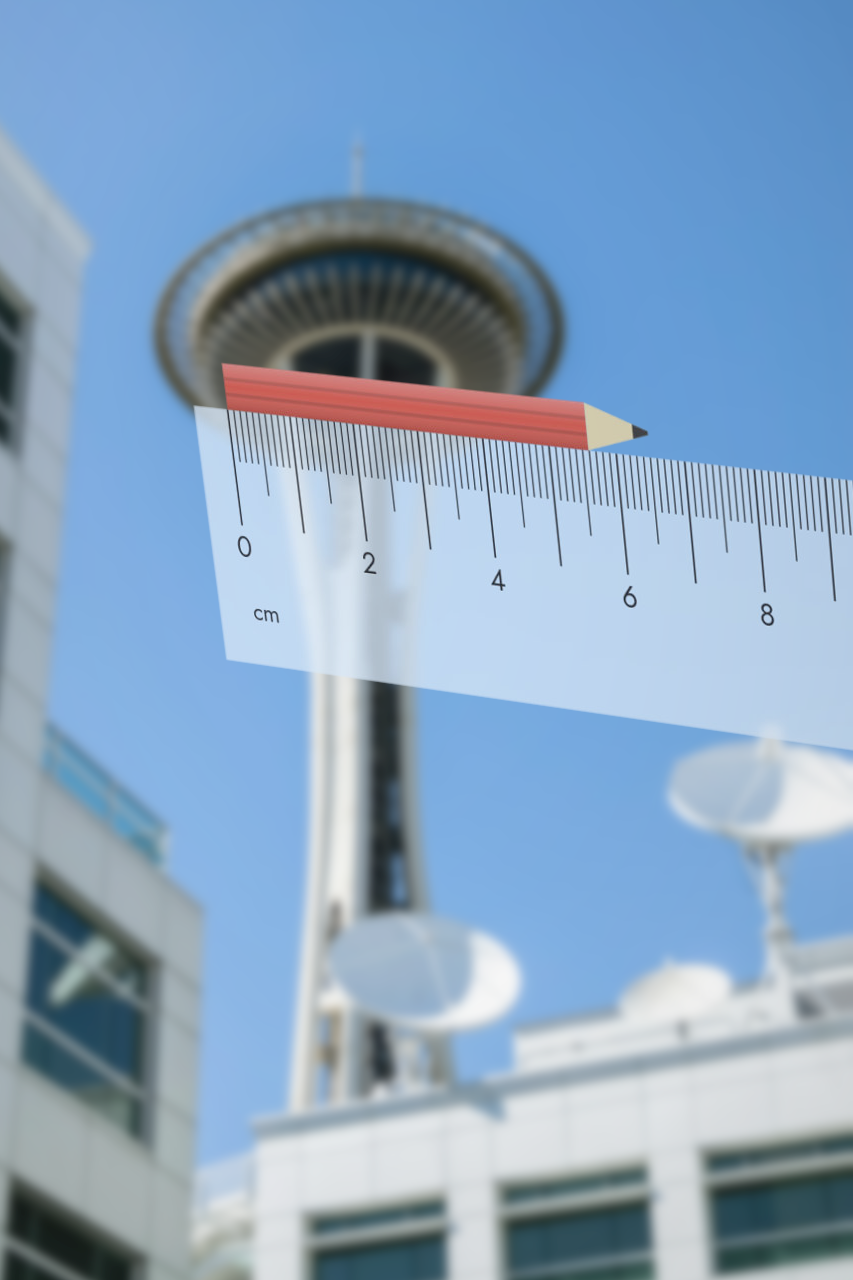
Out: 6.5 cm
